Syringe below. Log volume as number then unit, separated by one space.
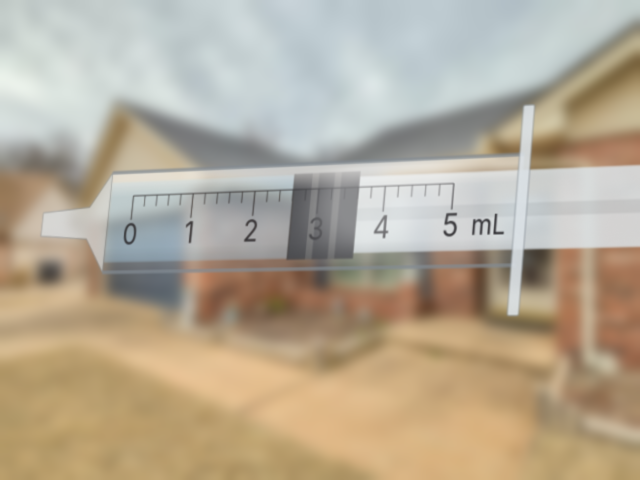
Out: 2.6 mL
